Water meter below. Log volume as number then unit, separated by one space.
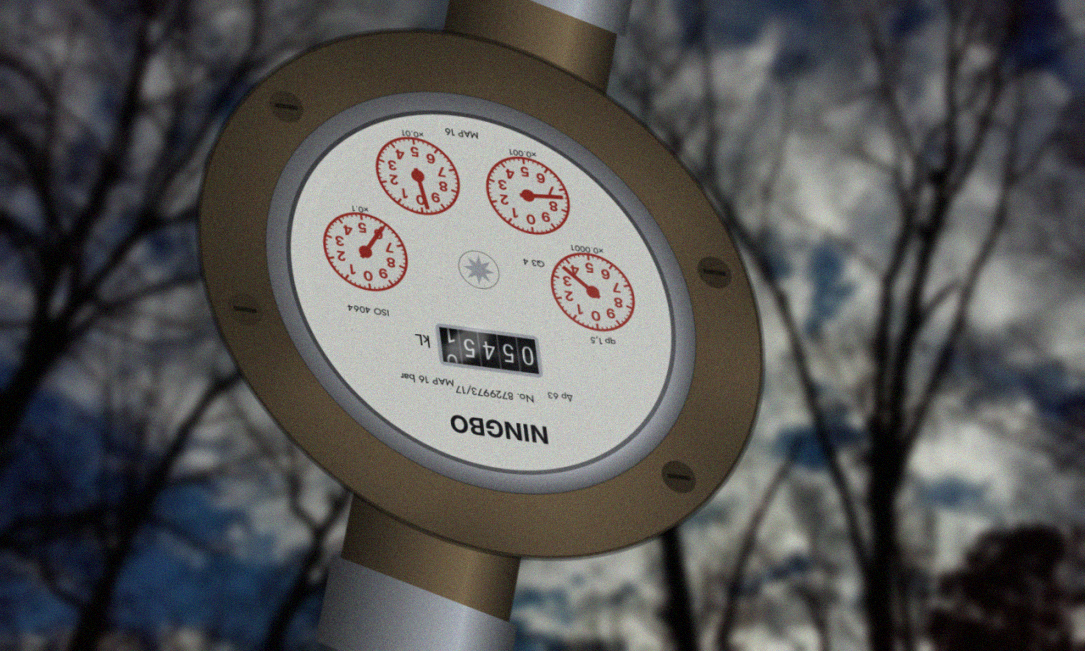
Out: 5450.5973 kL
